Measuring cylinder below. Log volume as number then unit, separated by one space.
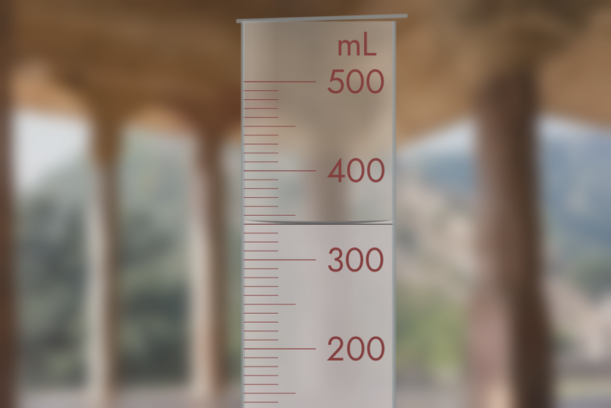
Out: 340 mL
